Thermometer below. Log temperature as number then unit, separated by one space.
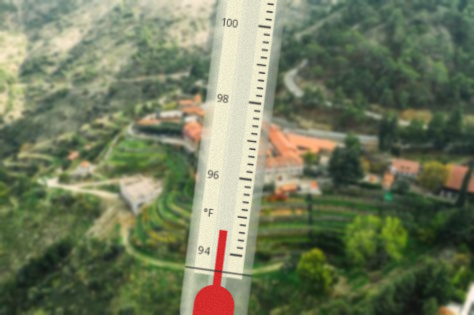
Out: 94.6 °F
